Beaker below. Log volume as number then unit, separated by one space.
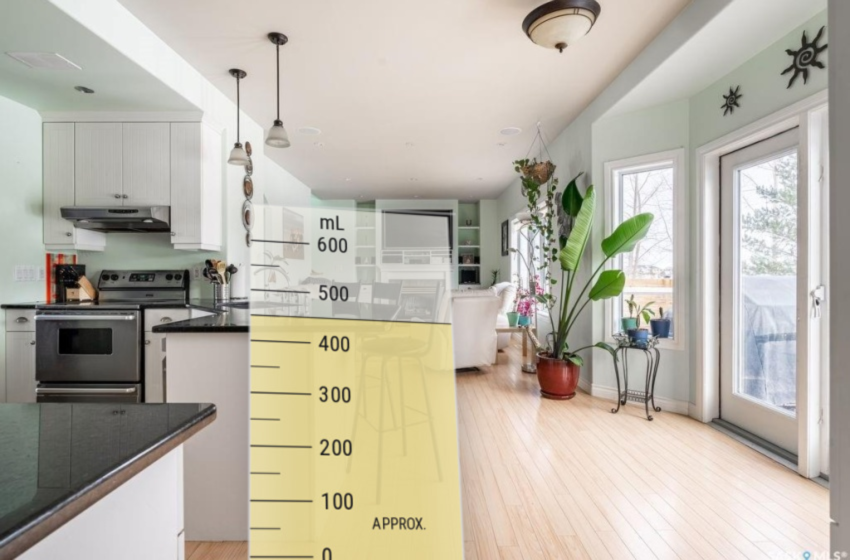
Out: 450 mL
